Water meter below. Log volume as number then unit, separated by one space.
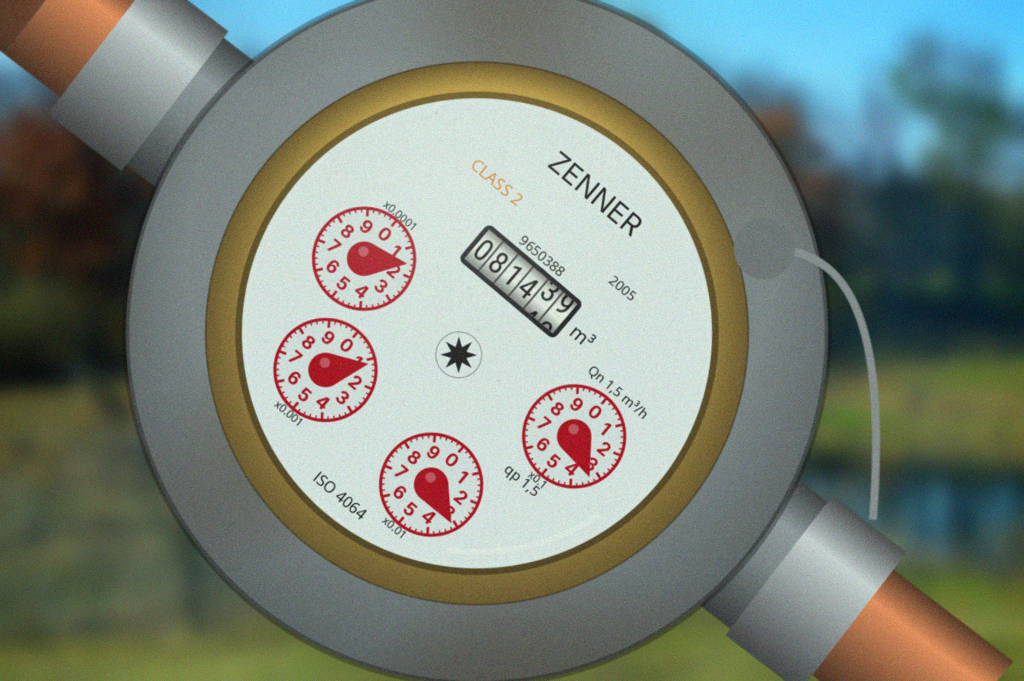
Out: 81439.3311 m³
